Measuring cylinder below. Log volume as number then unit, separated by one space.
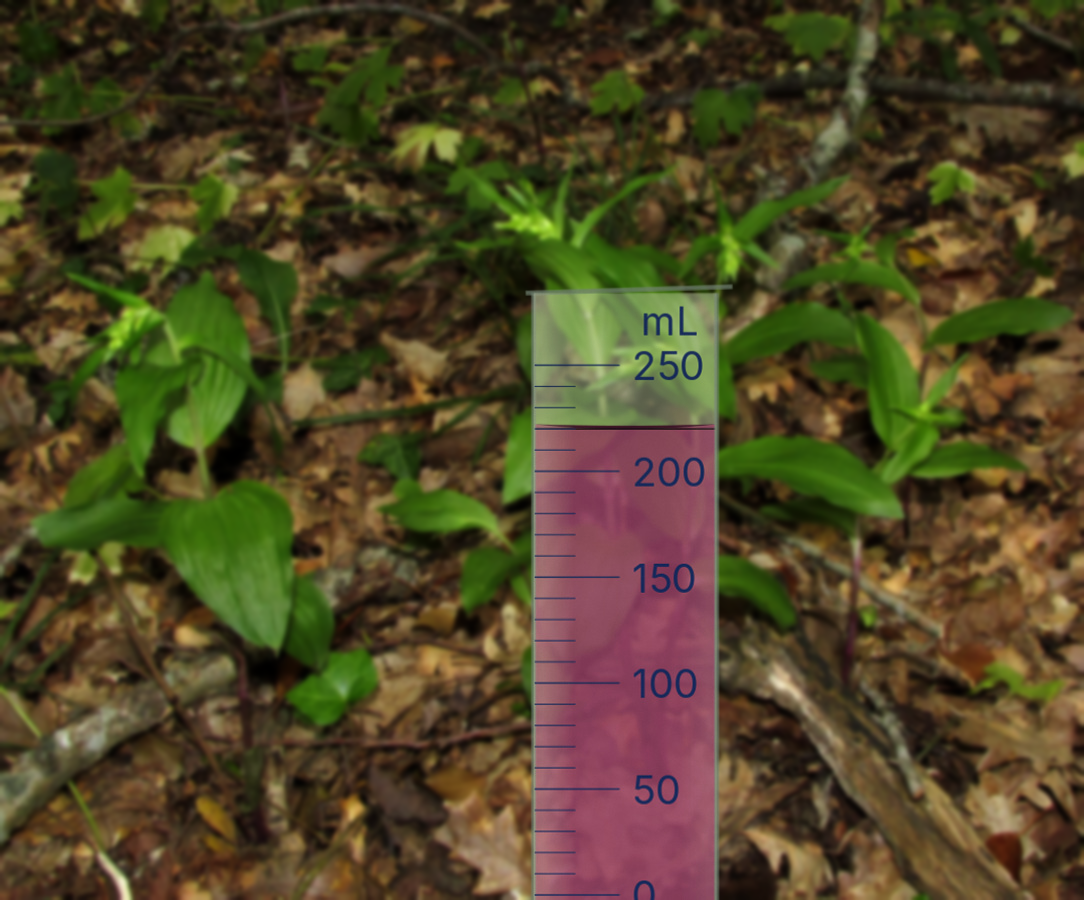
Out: 220 mL
